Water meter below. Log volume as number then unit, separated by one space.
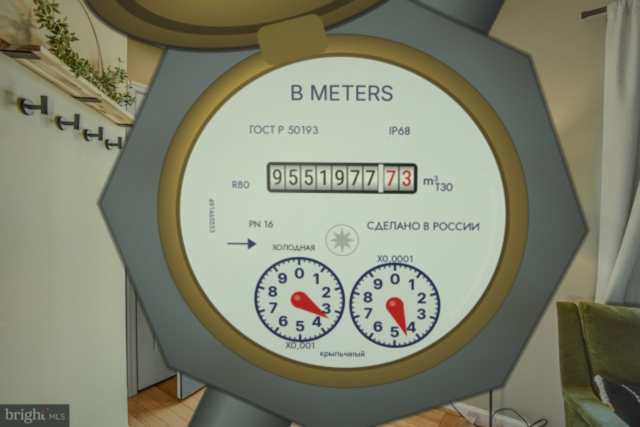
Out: 9551977.7334 m³
